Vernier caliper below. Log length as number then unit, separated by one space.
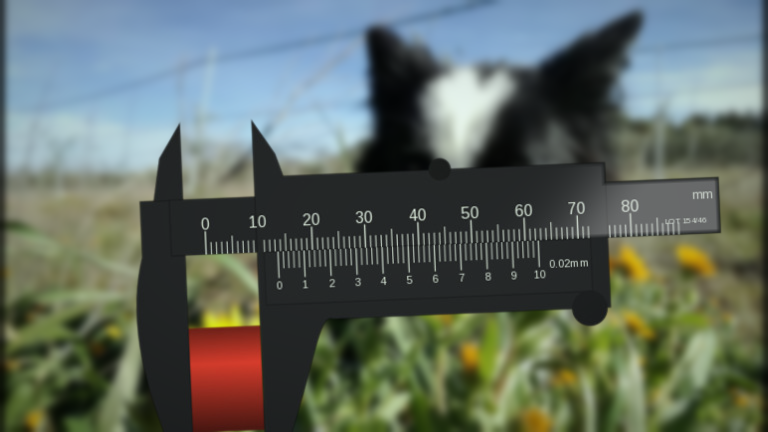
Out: 13.5 mm
